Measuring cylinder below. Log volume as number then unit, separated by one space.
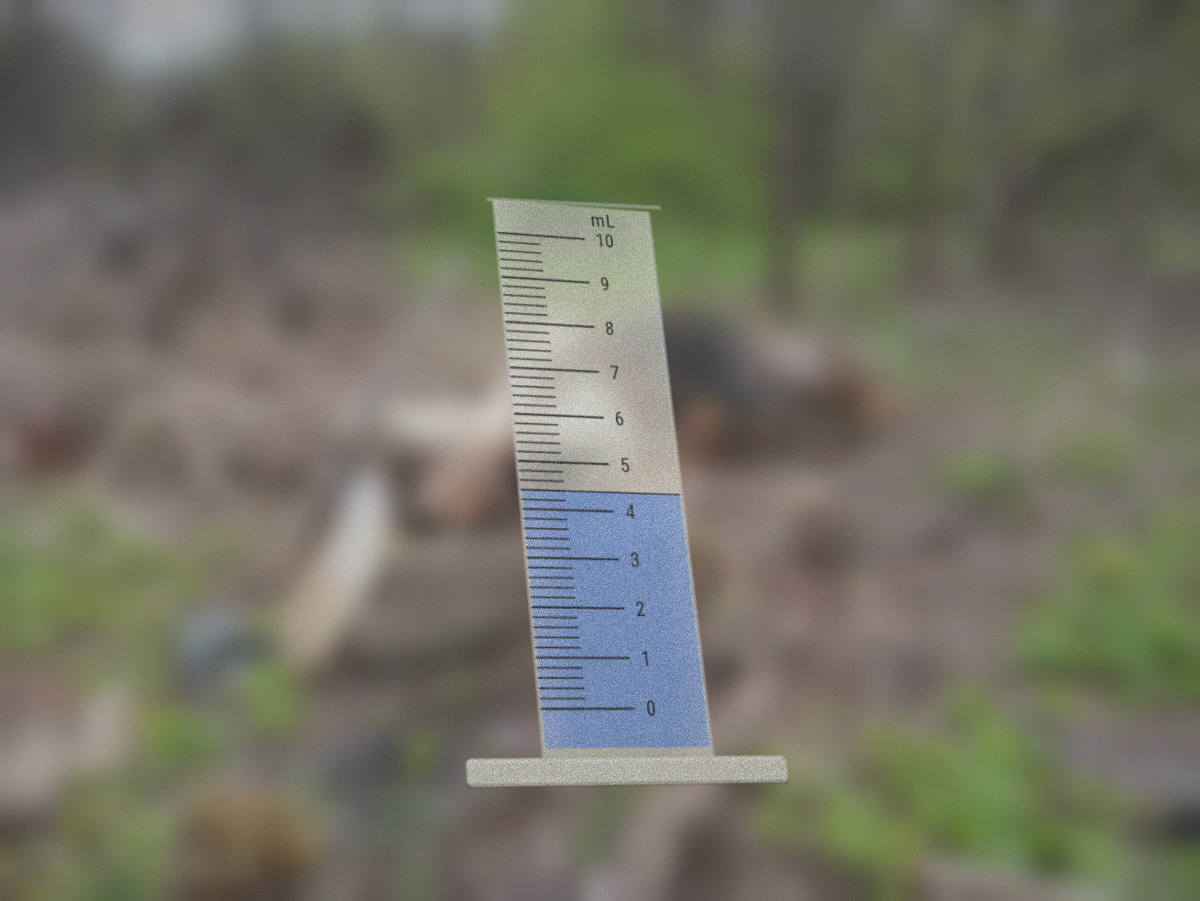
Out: 4.4 mL
